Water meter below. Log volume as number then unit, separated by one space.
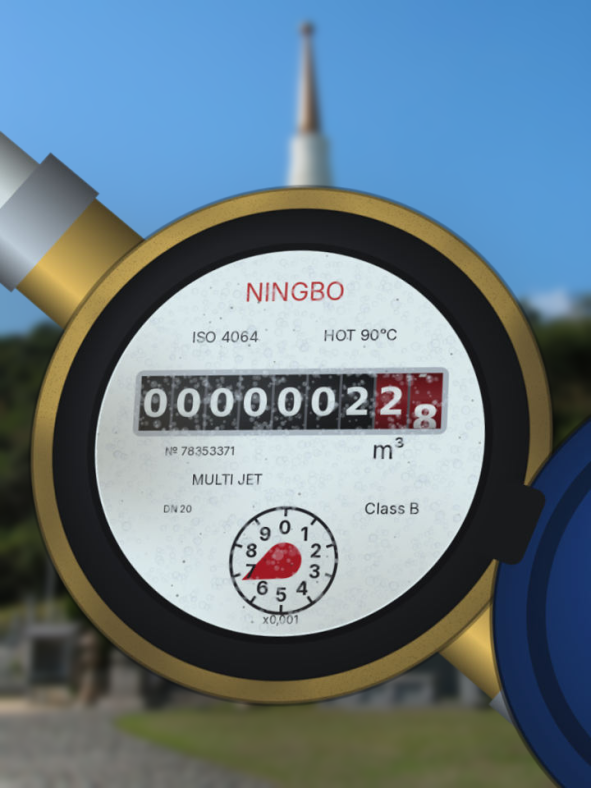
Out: 2.276 m³
